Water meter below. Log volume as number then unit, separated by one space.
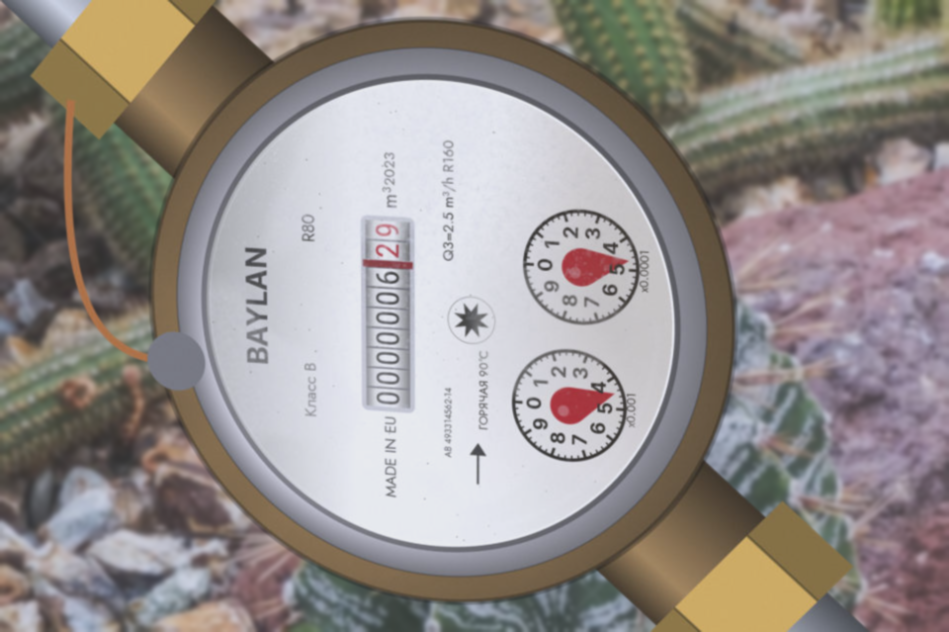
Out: 6.2944 m³
